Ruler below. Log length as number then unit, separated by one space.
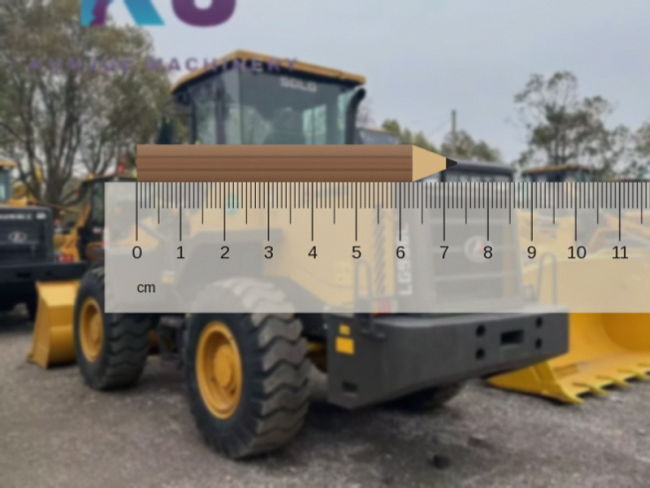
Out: 7.3 cm
